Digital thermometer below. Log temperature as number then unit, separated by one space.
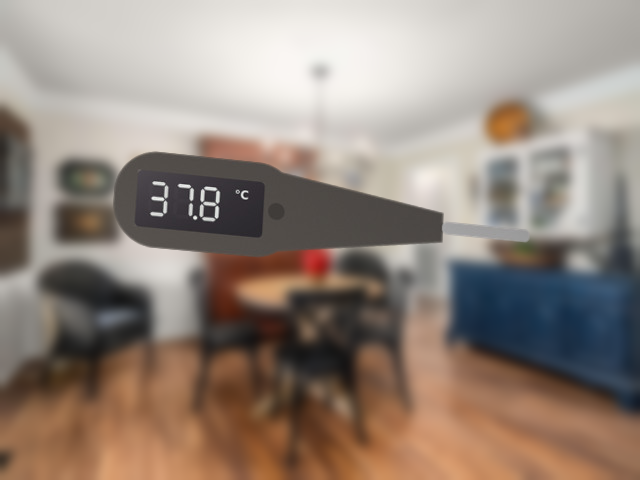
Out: 37.8 °C
